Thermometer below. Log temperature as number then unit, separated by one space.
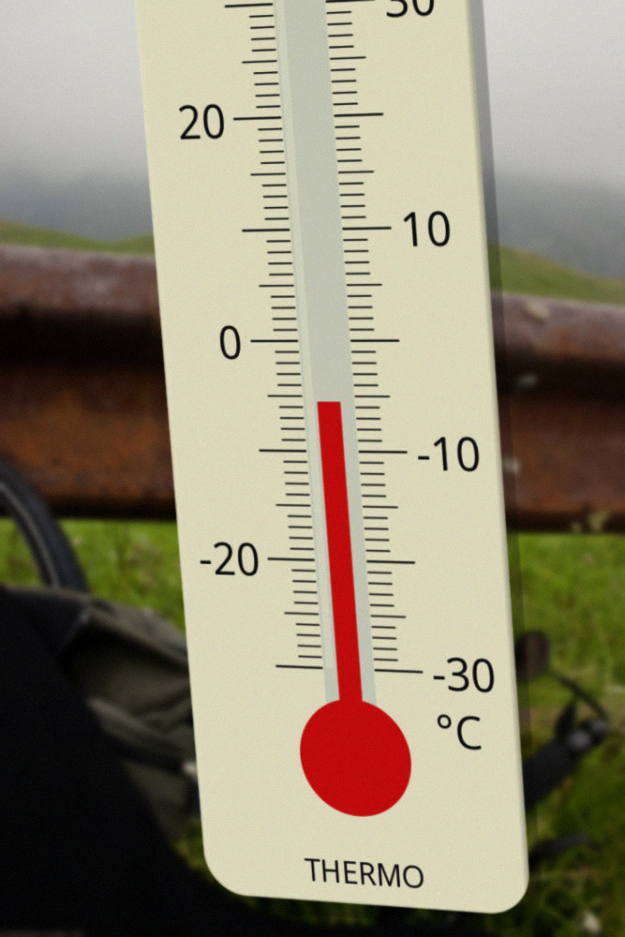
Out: -5.5 °C
